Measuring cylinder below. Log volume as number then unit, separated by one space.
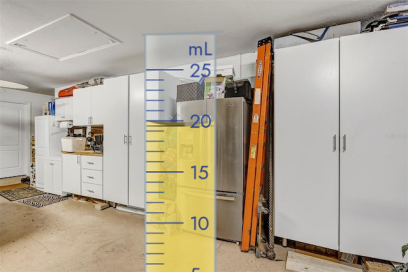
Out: 19.5 mL
